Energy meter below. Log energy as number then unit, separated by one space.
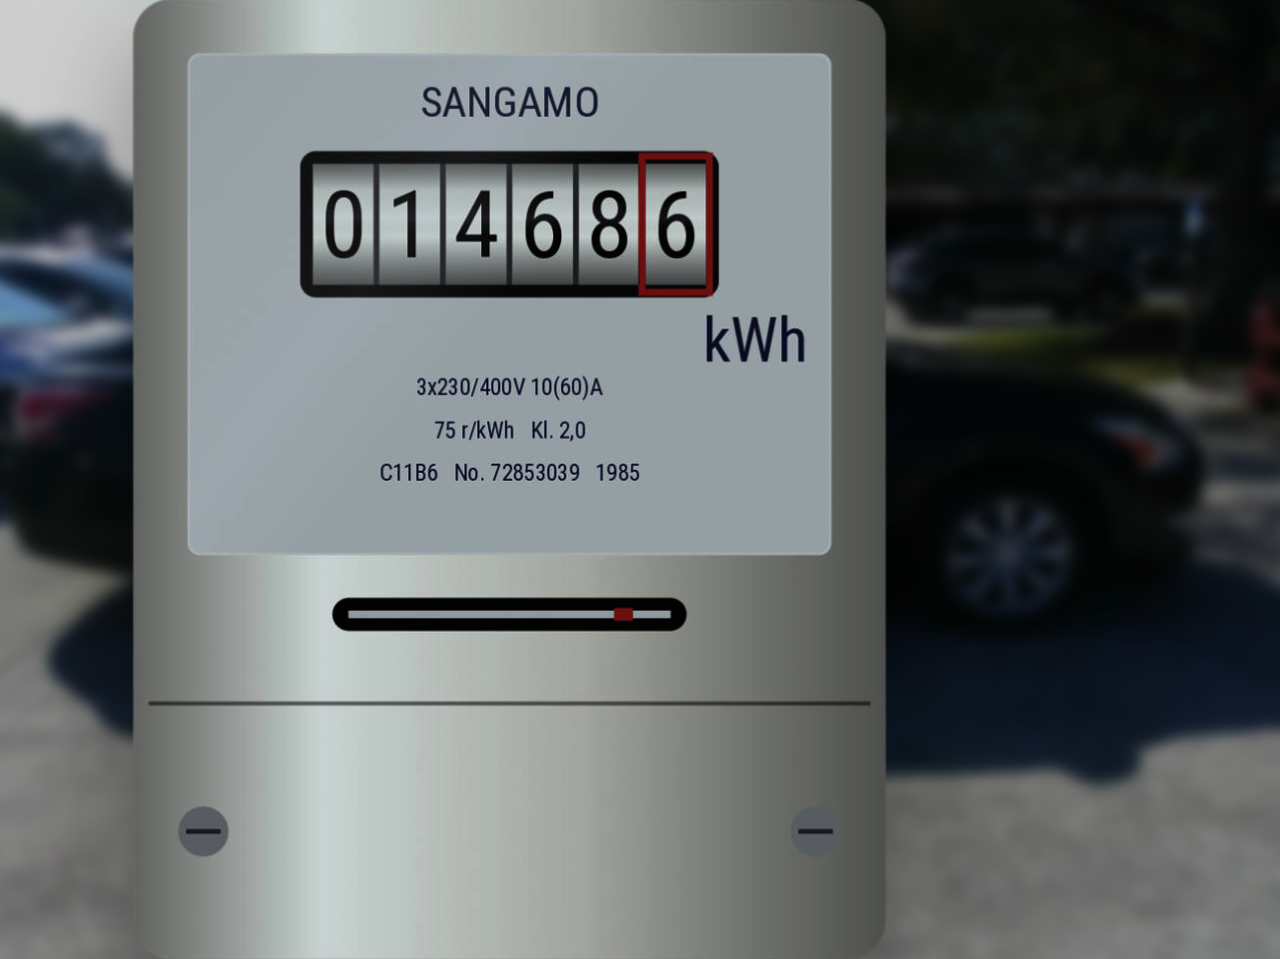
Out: 1468.6 kWh
